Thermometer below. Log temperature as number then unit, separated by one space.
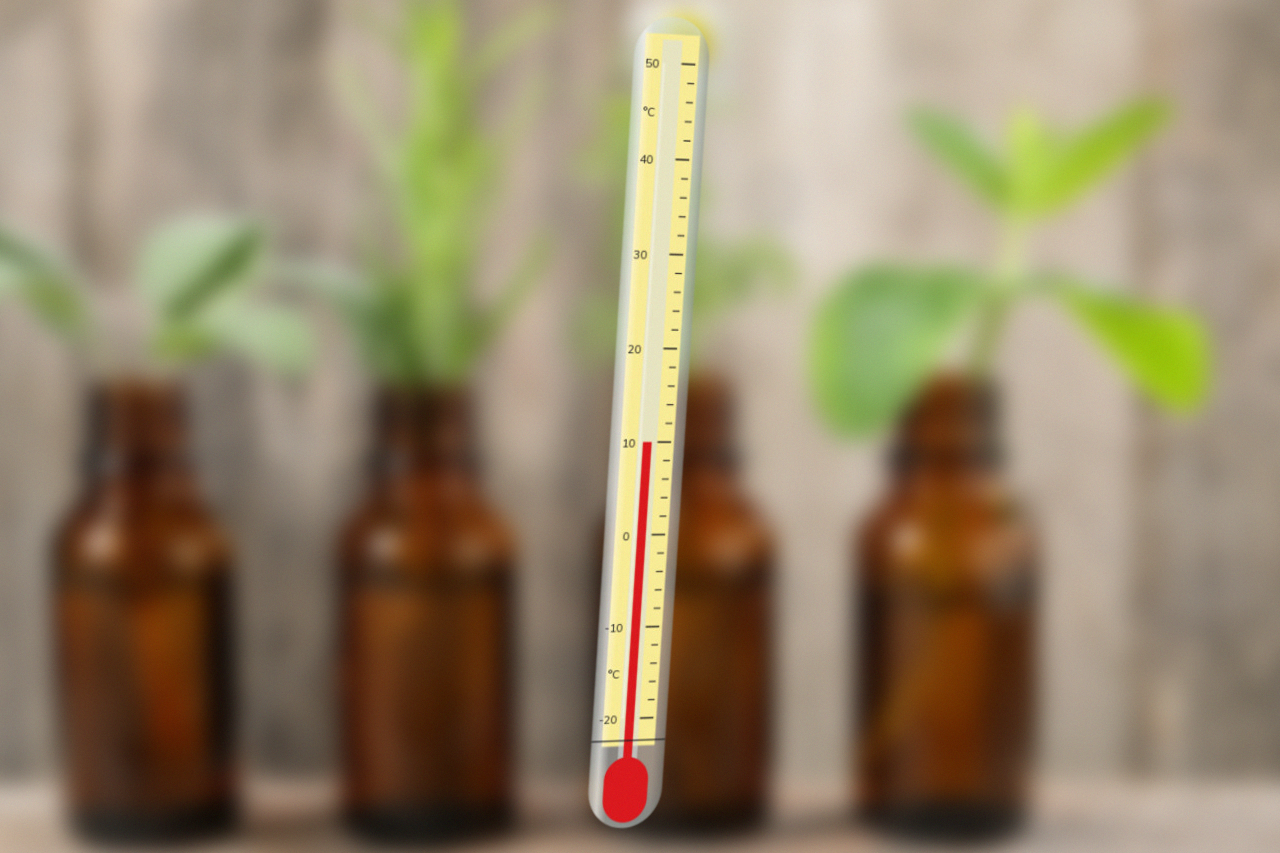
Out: 10 °C
